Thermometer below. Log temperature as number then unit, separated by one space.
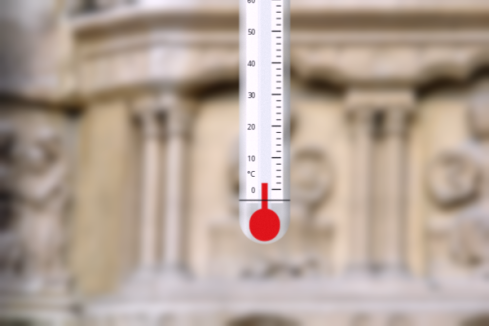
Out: 2 °C
